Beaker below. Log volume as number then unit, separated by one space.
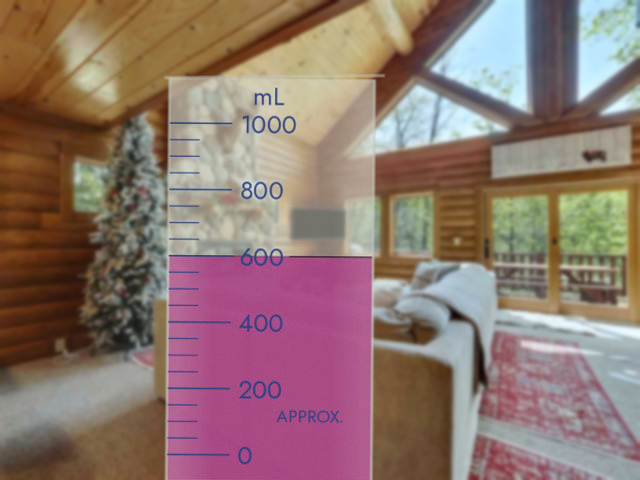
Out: 600 mL
